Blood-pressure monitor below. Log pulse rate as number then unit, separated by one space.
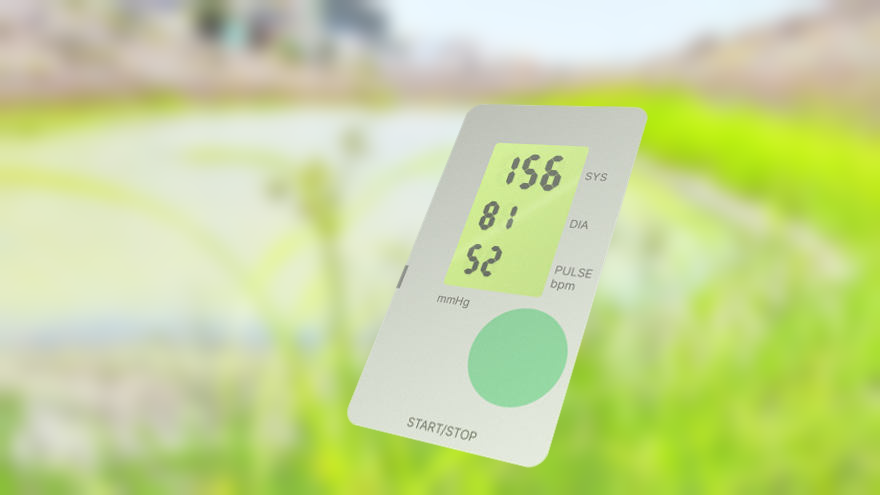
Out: 52 bpm
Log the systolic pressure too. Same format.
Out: 156 mmHg
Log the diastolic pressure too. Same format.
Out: 81 mmHg
